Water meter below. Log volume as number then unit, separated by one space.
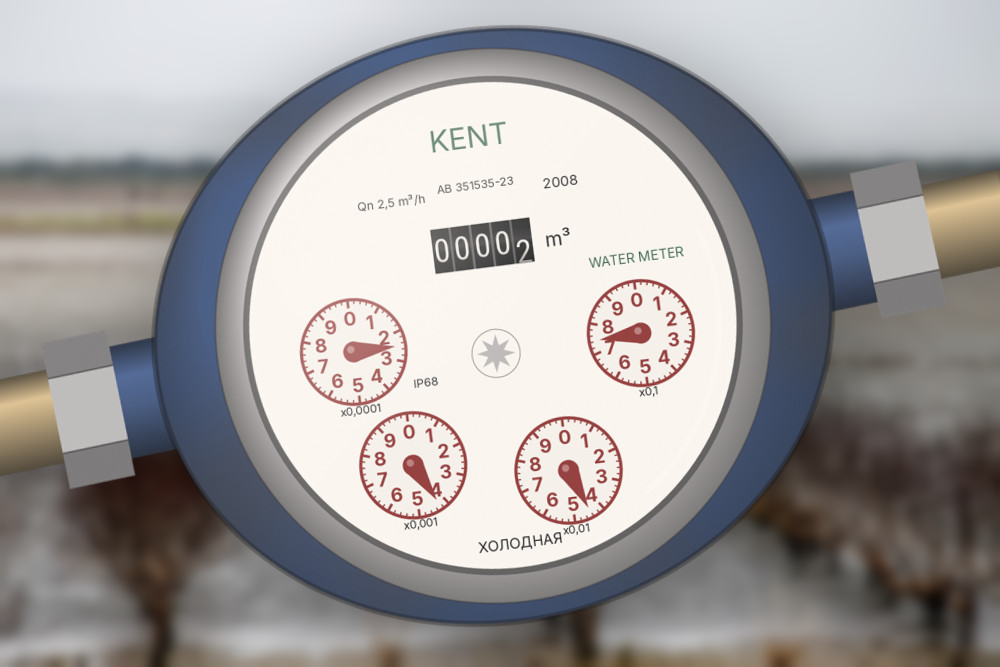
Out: 1.7442 m³
